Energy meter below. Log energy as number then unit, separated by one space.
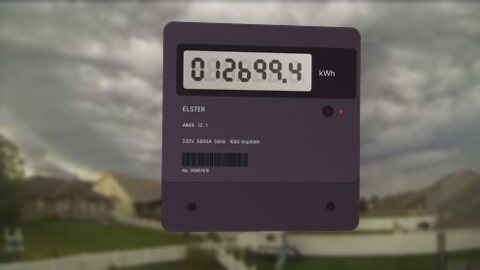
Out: 12699.4 kWh
